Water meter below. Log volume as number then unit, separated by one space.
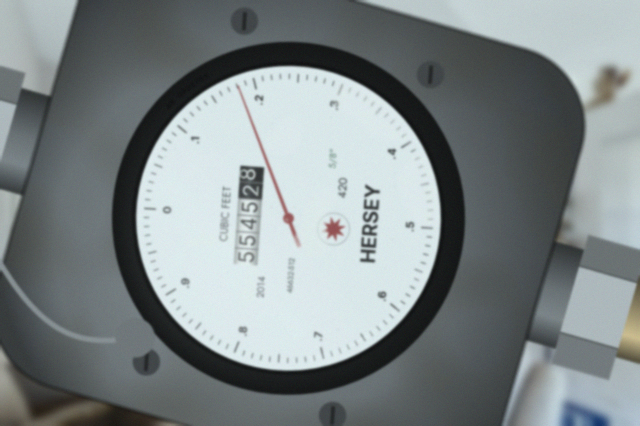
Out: 554528.18 ft³
